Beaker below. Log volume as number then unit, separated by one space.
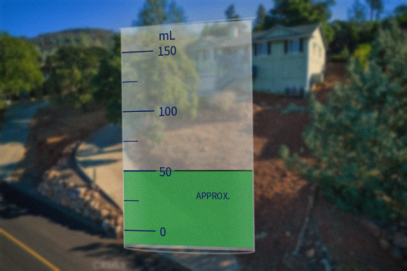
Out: 50 mL
